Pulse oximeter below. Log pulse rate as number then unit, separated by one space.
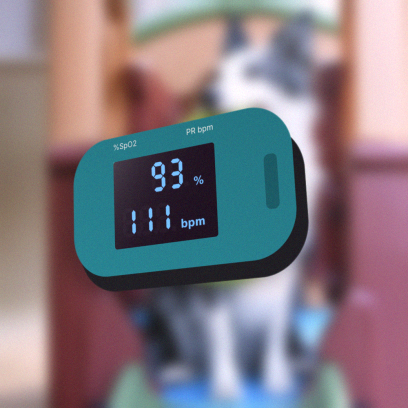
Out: 111 bpm
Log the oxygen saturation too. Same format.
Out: 93 %
